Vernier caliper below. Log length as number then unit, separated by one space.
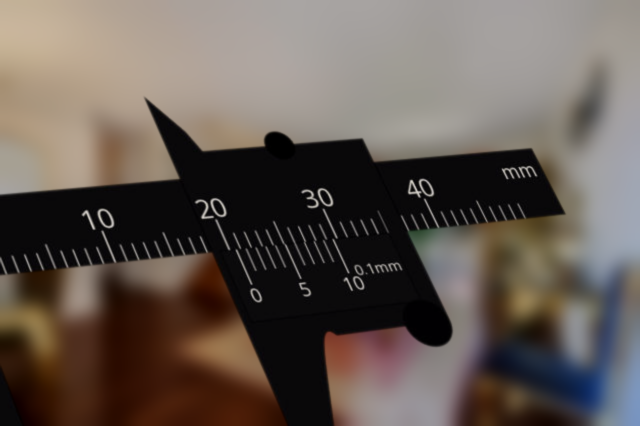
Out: 20.6 mm
